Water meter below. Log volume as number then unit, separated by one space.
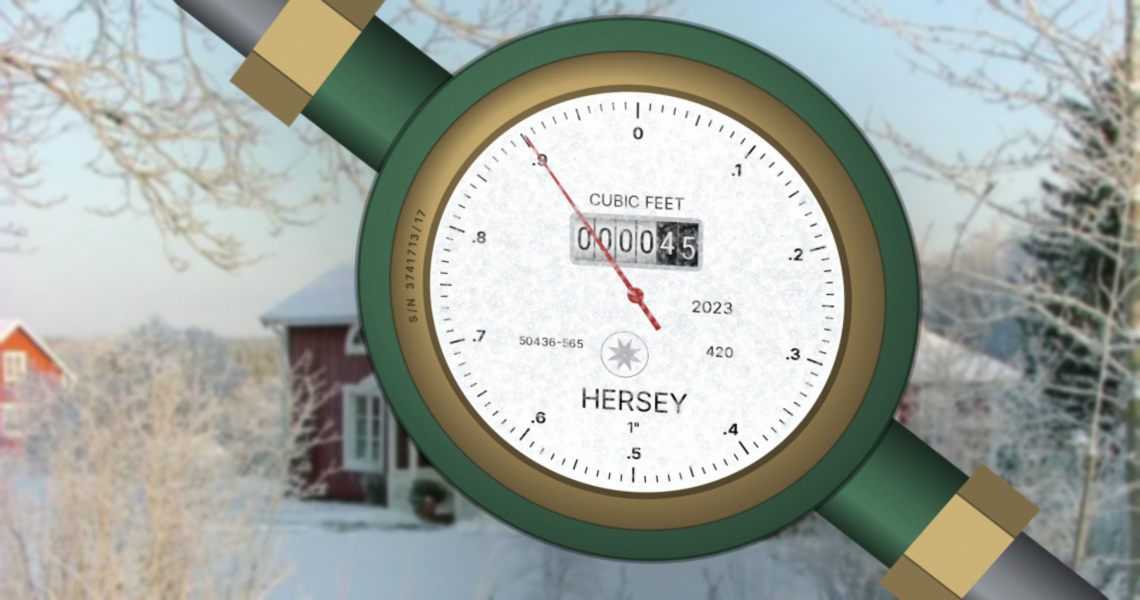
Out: 44.90 ft³
